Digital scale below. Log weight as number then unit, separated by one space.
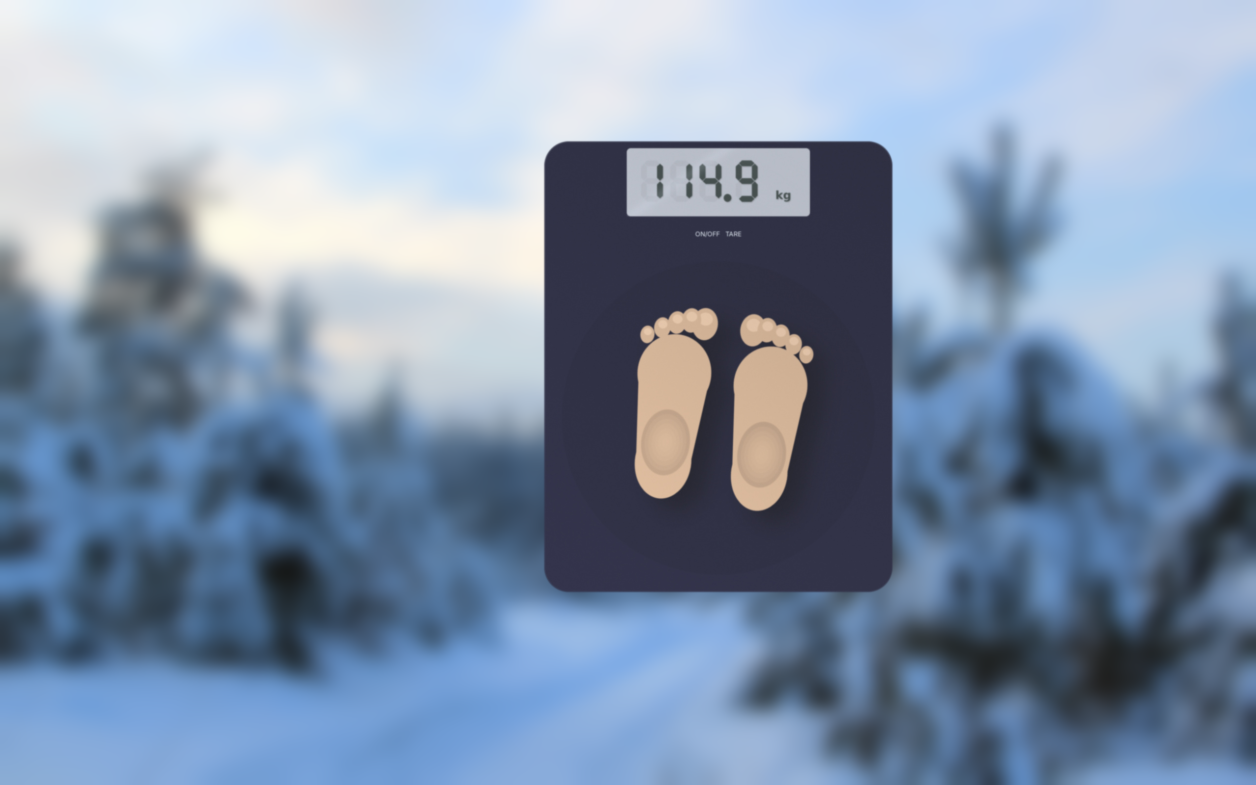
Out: 114.9 kg
